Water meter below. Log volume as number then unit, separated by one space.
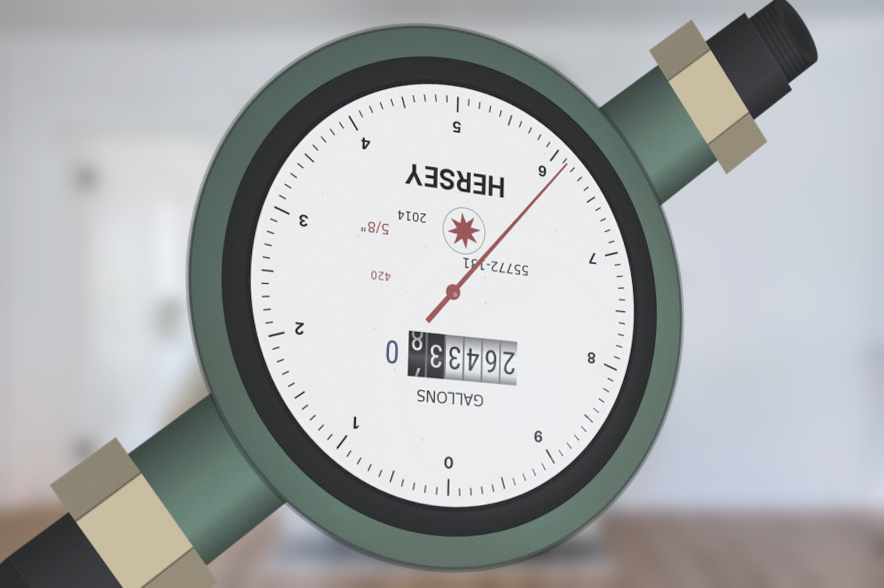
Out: 2643376.1 gal
